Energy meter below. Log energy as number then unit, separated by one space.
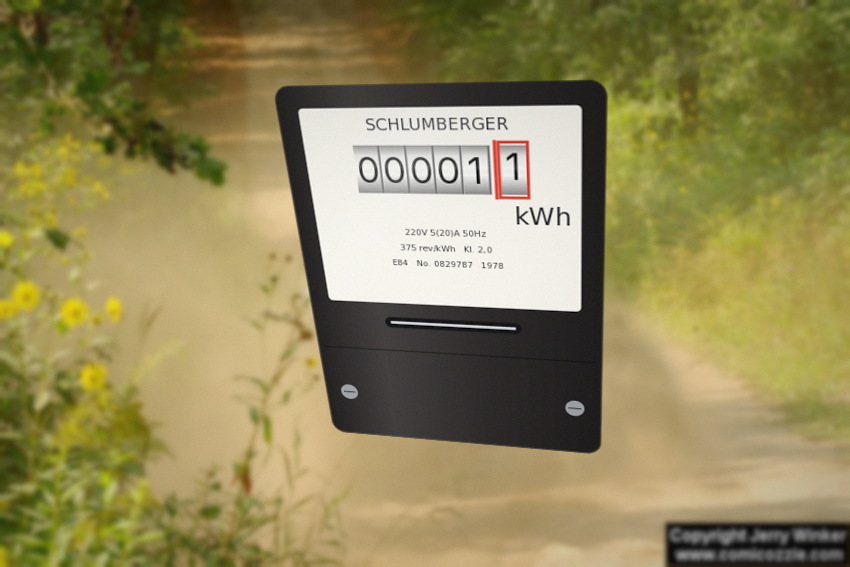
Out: 1.1 kWh
